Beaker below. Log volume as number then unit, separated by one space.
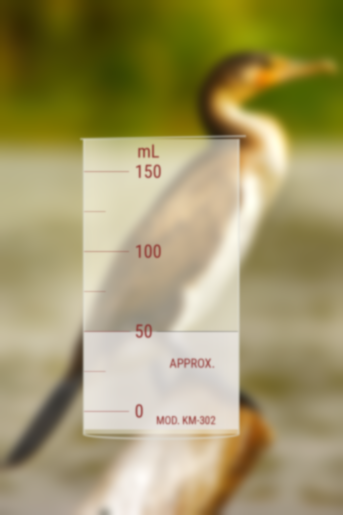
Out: 50 mL
